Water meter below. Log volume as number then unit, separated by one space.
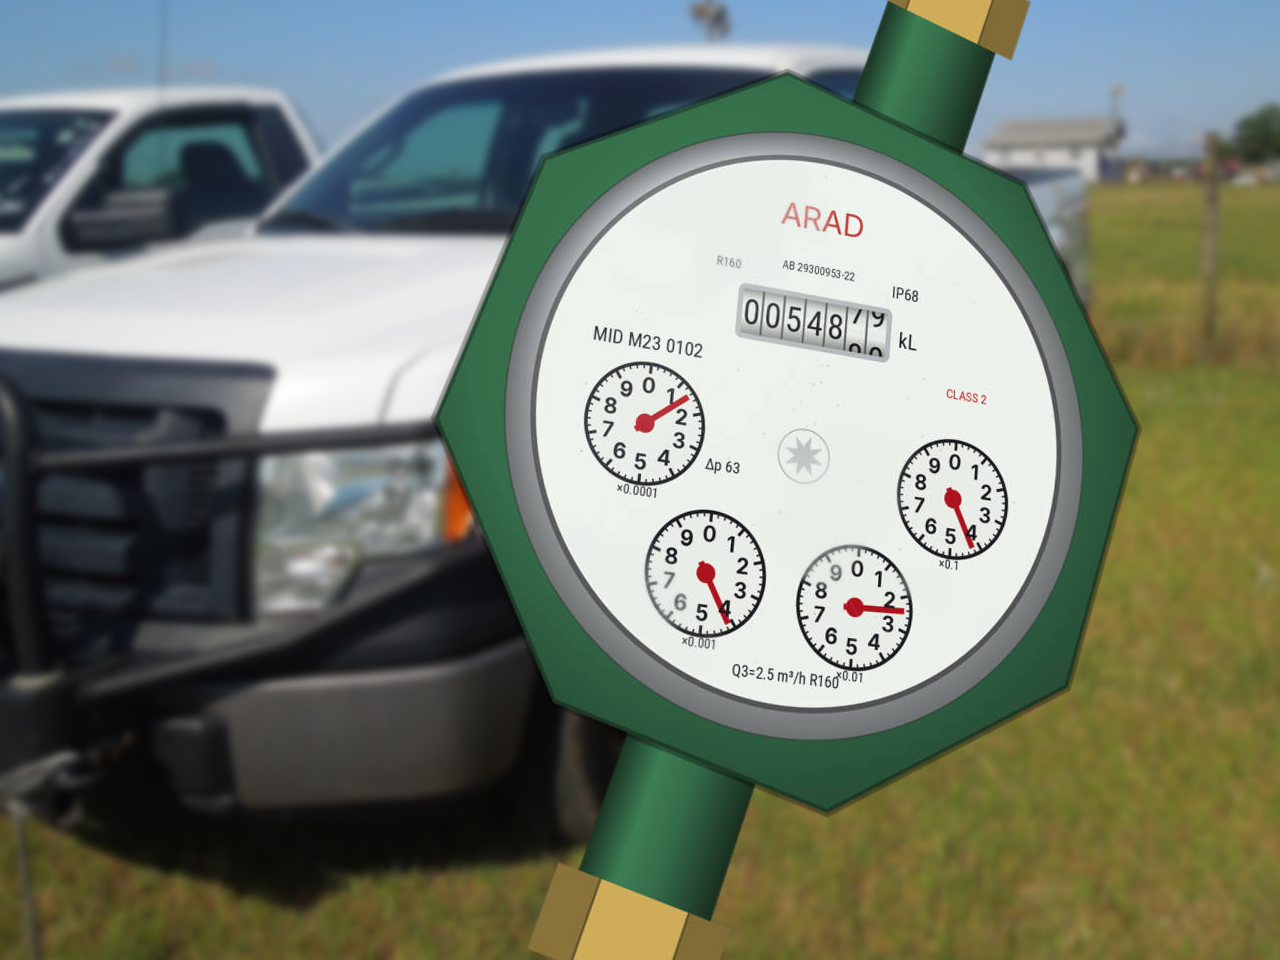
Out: 54879.4241 kL
